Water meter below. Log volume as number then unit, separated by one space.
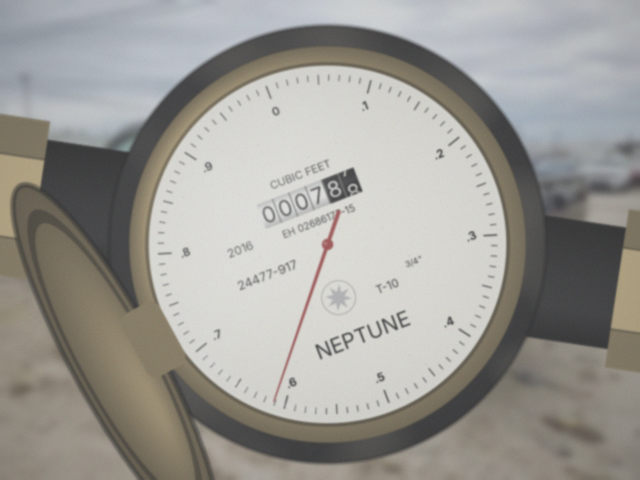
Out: 787.61 ft³
